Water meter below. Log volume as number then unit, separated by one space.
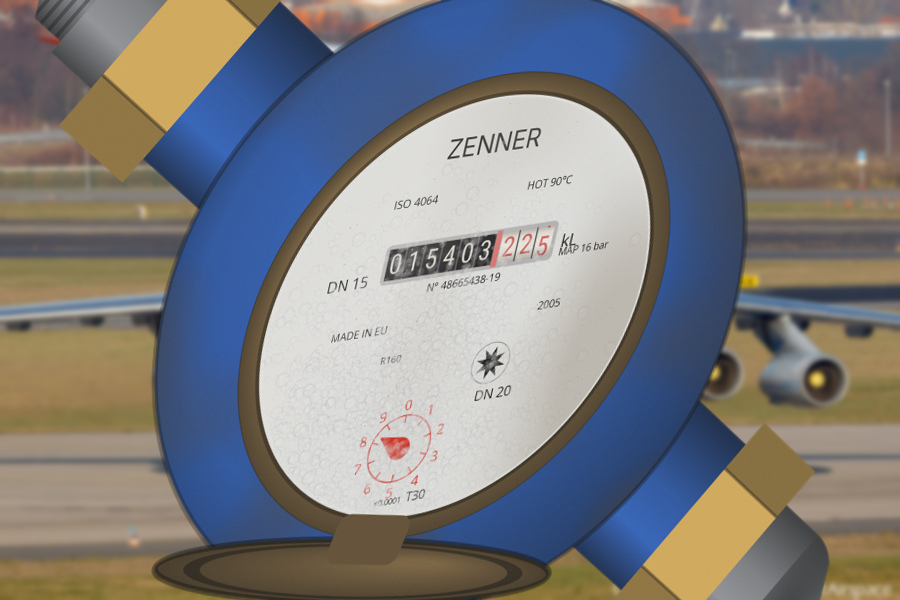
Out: 15403.2248 kL
